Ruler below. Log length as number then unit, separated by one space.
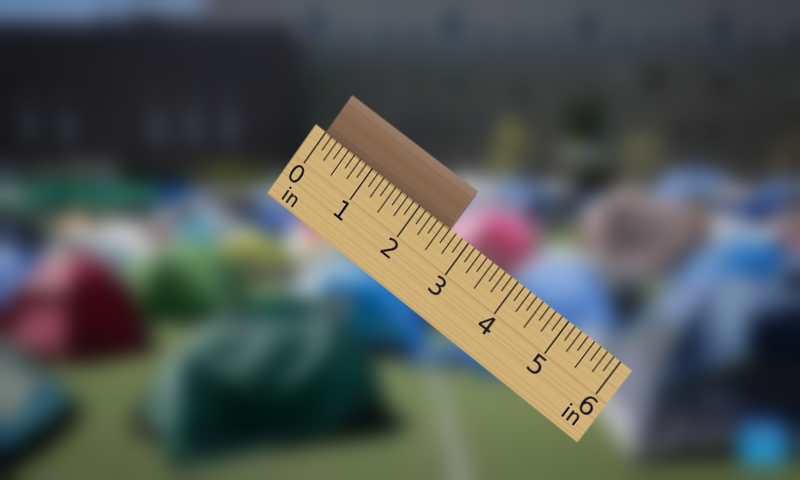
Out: 2.625 in
